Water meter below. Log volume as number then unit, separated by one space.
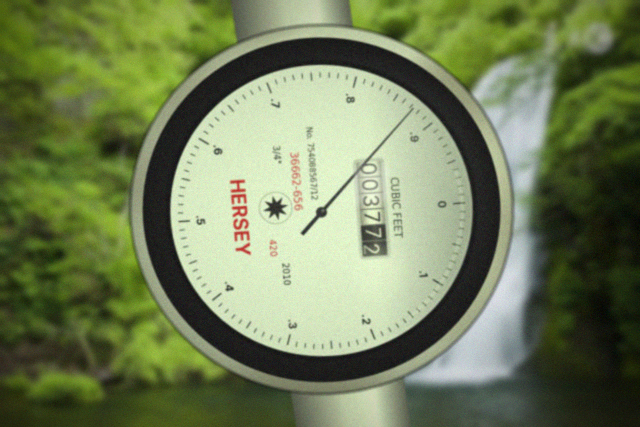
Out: 3771.87 ft³
